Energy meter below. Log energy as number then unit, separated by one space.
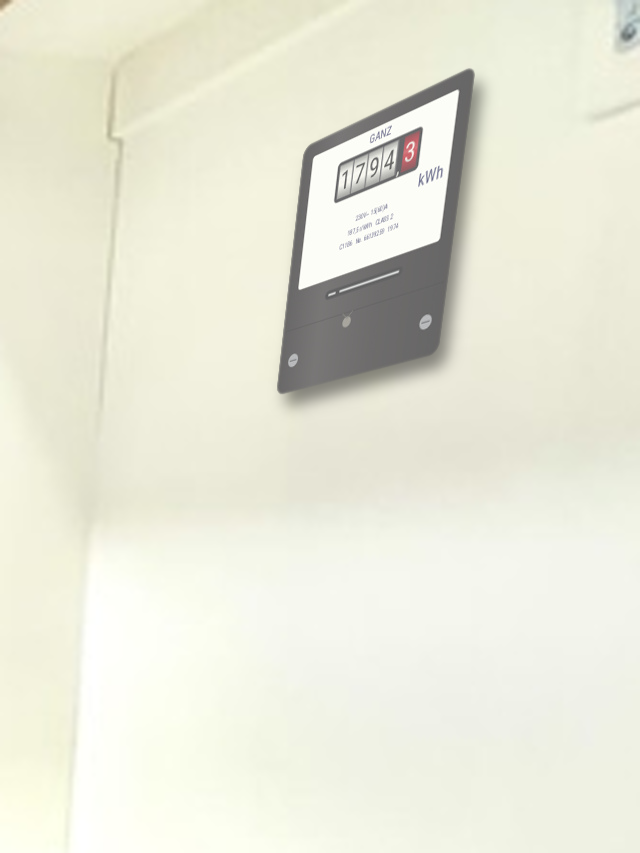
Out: 1794.3 kWh
